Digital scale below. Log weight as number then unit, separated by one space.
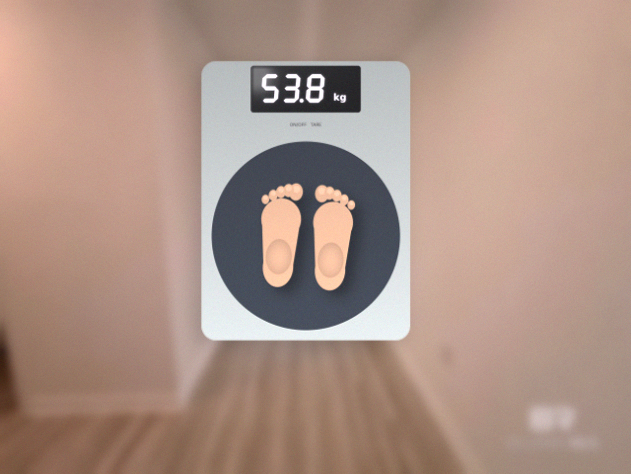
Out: 53.8 kg
